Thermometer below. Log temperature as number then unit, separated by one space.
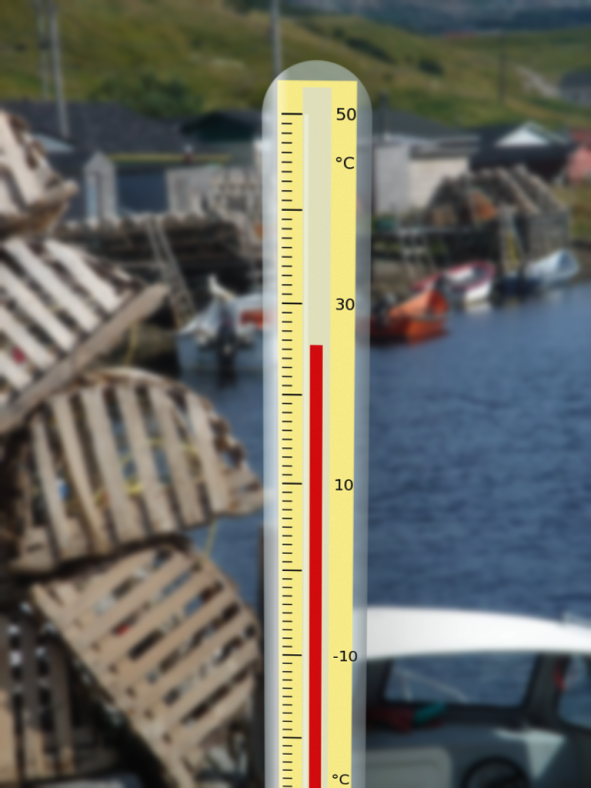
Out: 25.5 °C
